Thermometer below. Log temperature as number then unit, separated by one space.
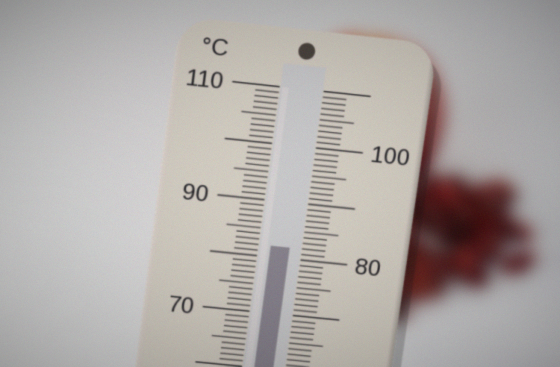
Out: 82 °C
